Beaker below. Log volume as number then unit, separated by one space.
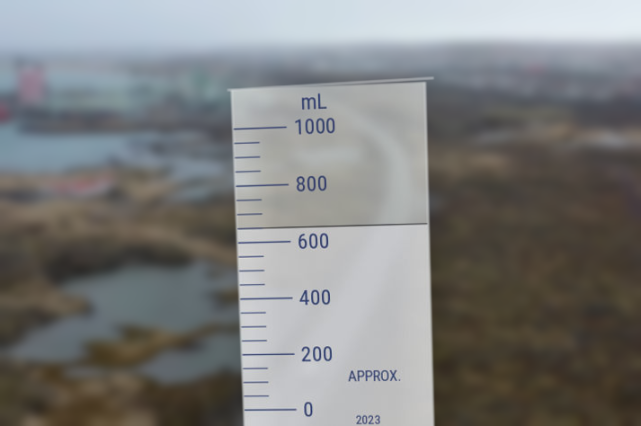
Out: 650 mL
